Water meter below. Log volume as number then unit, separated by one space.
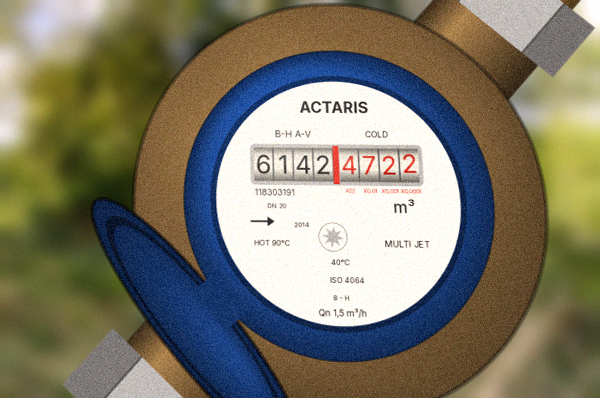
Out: 6142.4722 m³
